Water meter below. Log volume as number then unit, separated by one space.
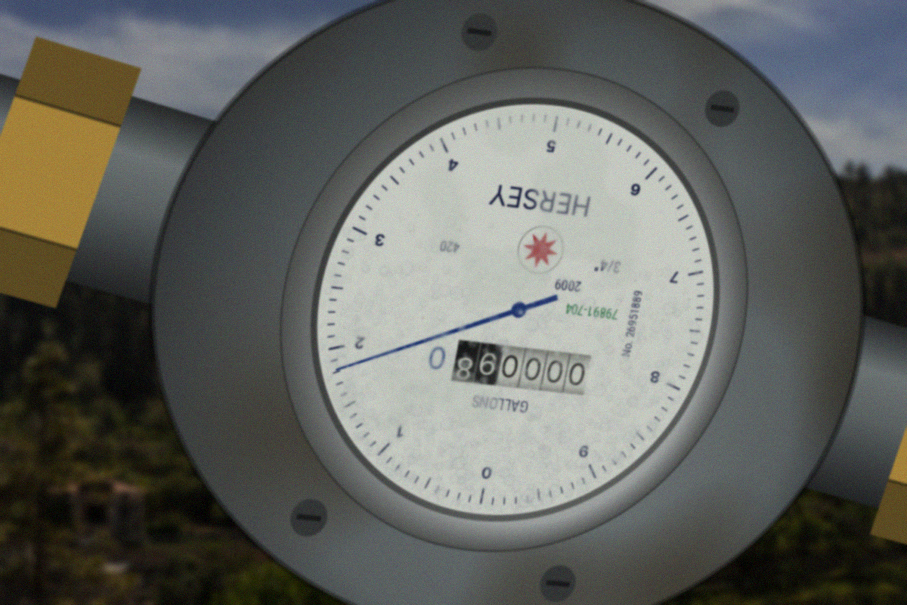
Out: 981.8 gal
